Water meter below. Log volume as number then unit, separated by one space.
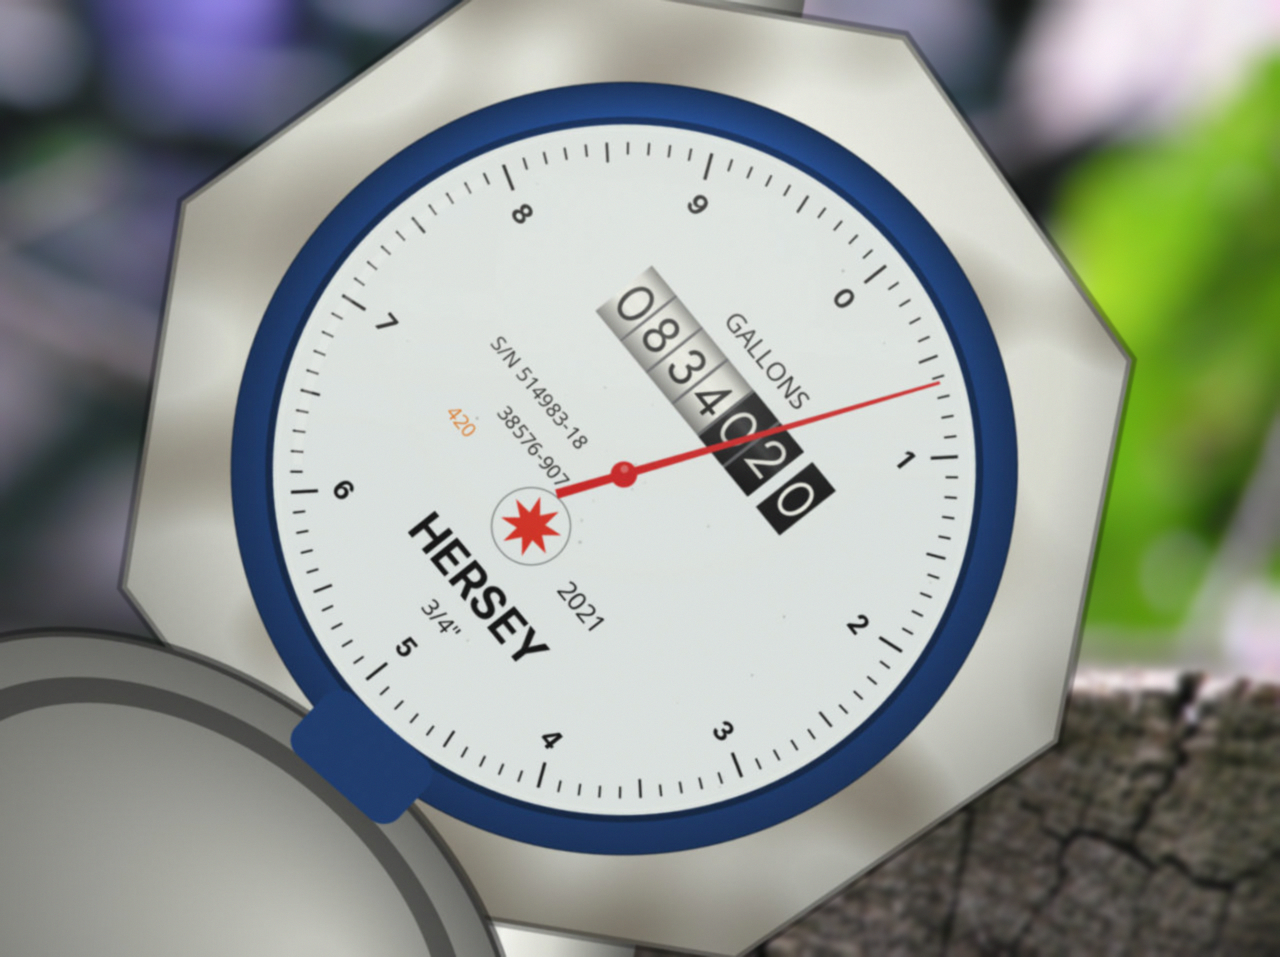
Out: 834020.6 gal
